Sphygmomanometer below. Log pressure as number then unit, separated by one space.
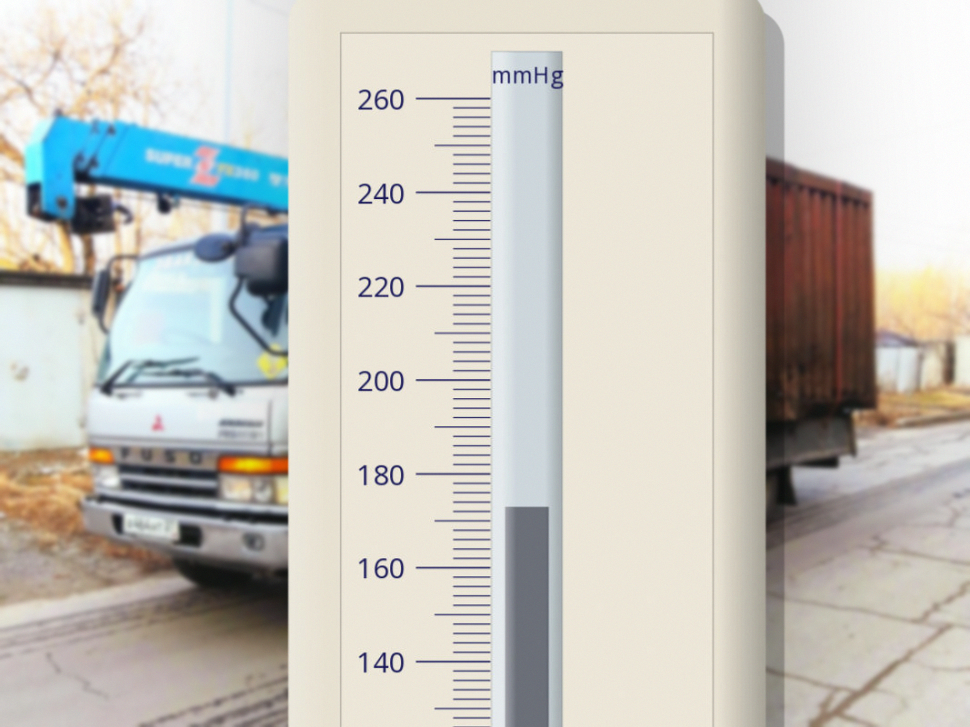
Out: 173 mmHg
